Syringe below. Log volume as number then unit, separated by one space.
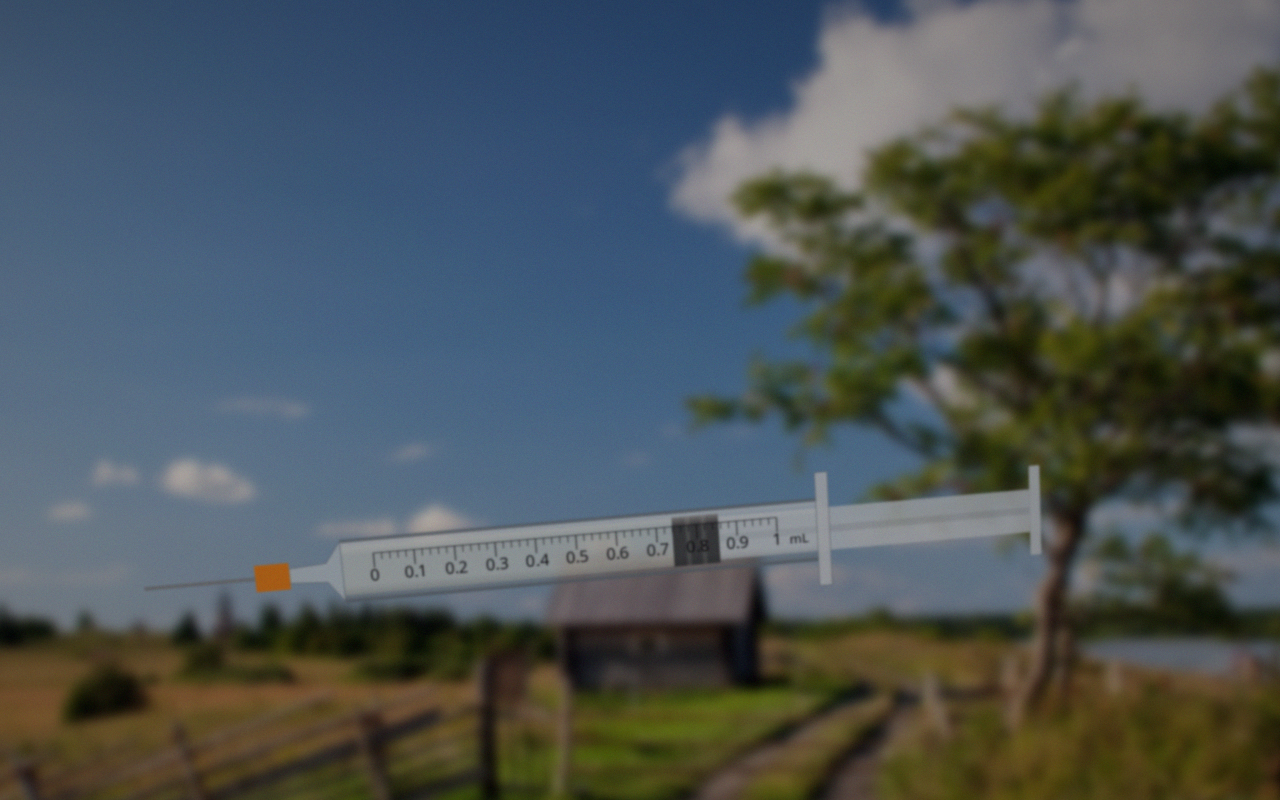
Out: 0.74 mL
